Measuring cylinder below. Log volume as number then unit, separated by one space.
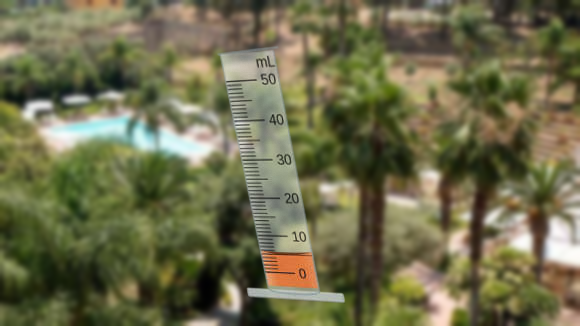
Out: 5 mL
